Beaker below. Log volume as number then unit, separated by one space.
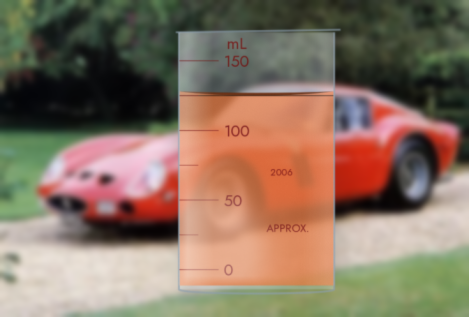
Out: 125 mL
